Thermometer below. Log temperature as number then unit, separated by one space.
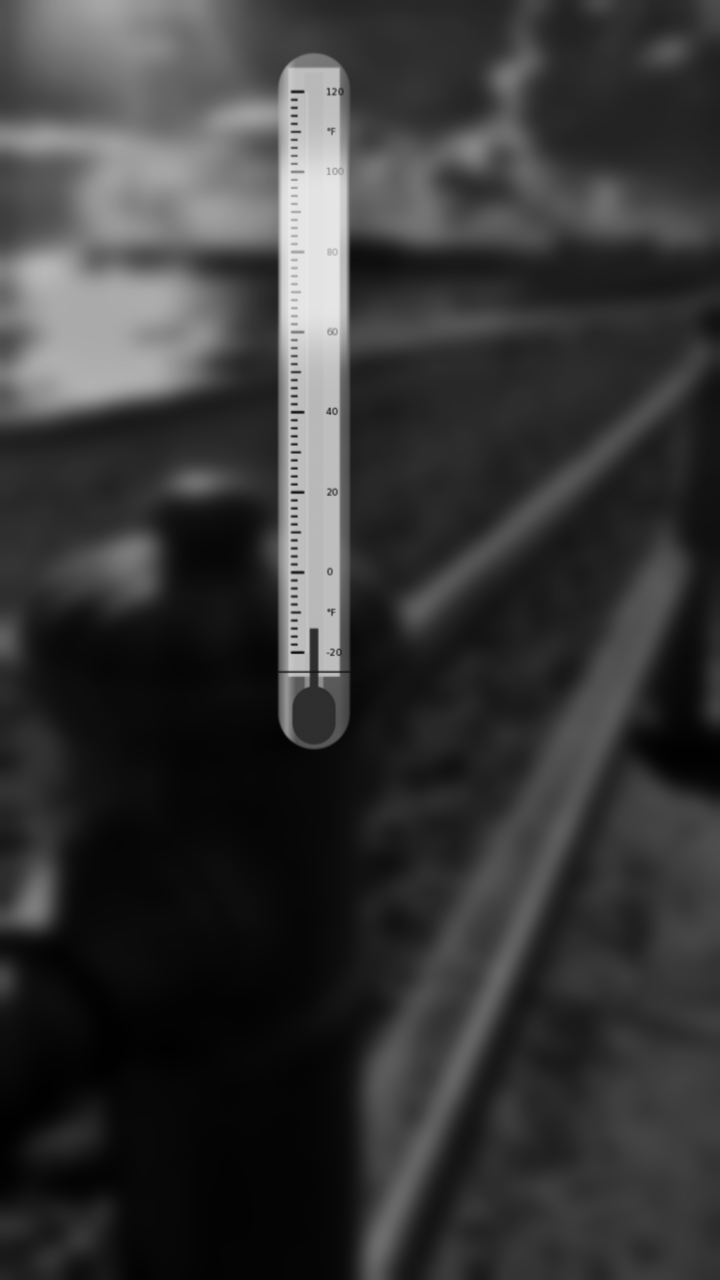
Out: -14 °F
